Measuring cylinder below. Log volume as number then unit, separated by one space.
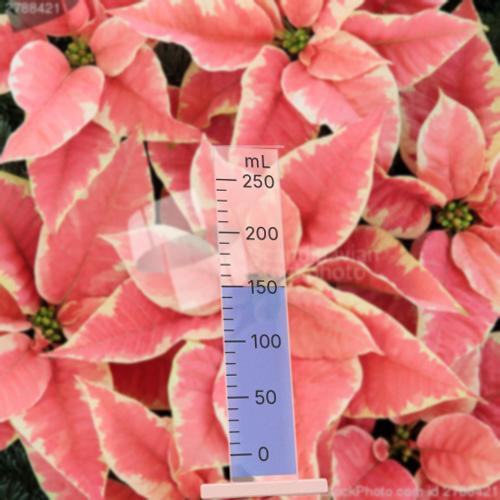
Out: 150 mL
